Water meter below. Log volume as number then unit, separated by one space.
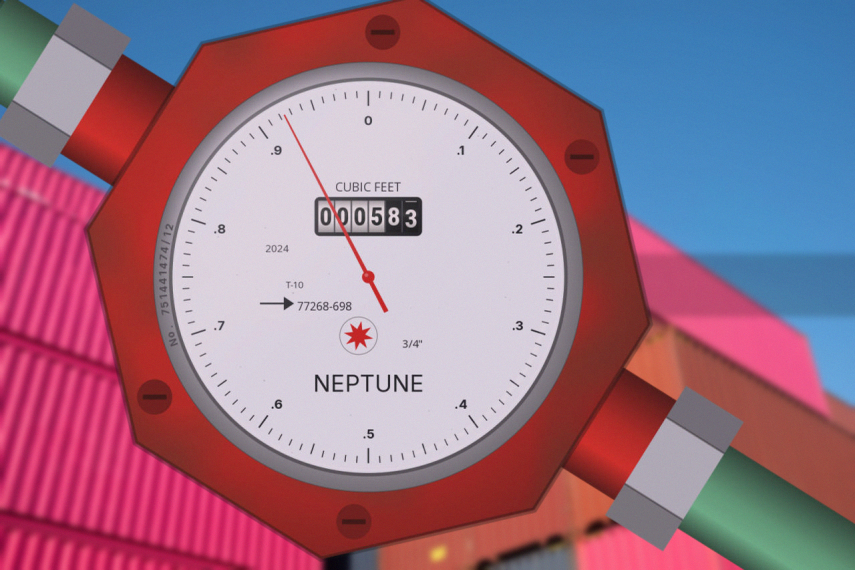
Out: 582.92 ft³
